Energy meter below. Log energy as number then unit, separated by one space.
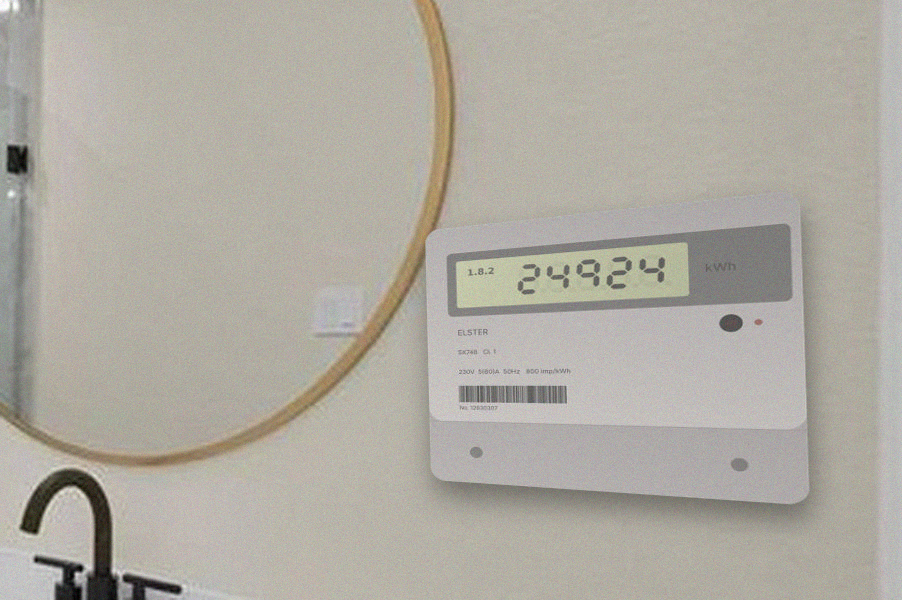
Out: 24924 kWh
